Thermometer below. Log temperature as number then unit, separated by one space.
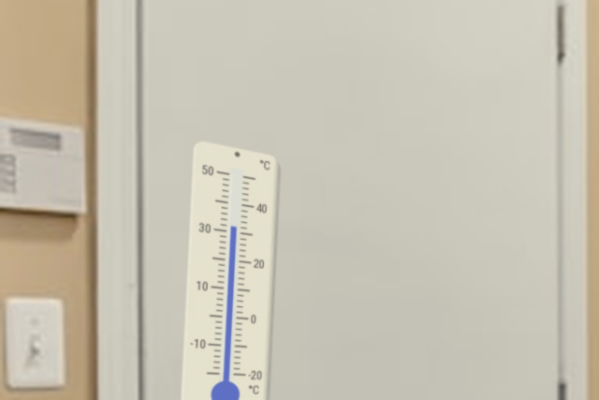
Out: 32 °C
